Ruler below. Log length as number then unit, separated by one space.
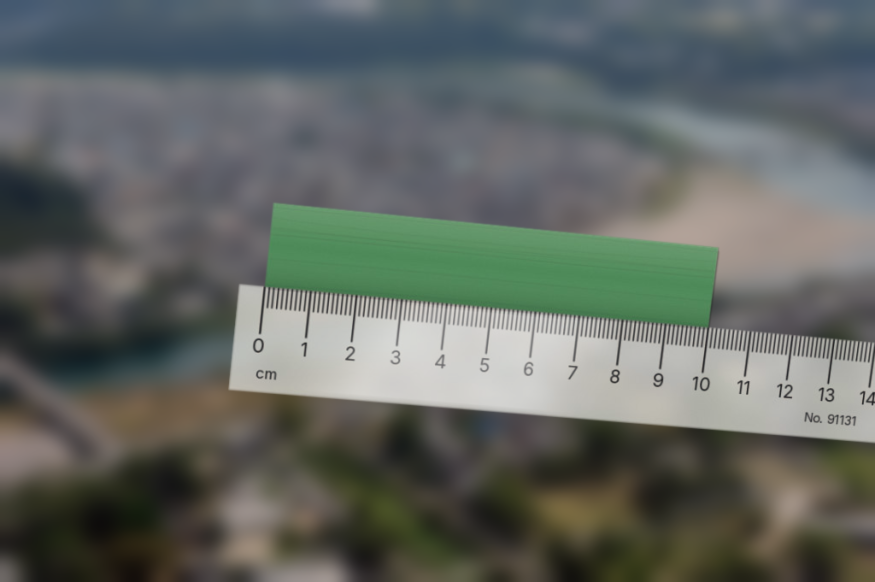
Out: 10 cm
